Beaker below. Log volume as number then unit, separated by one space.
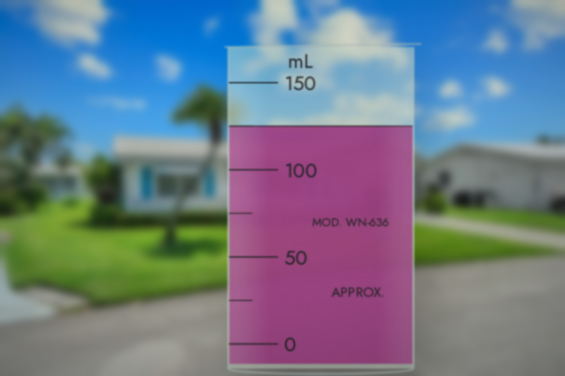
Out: 125 mL
